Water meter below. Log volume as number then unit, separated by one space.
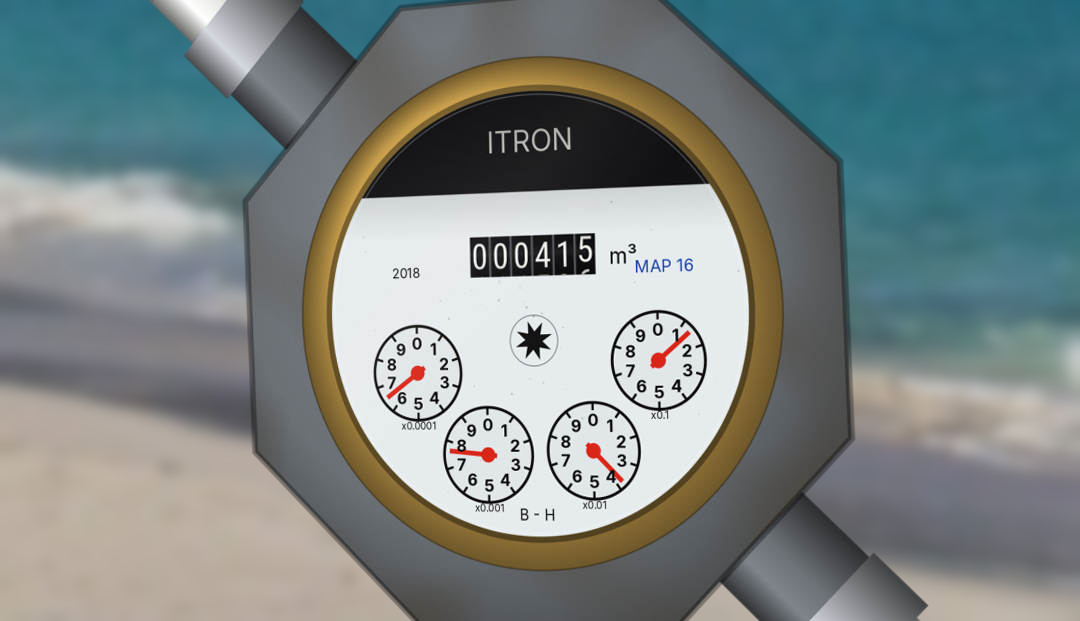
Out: 415.1376 m³
